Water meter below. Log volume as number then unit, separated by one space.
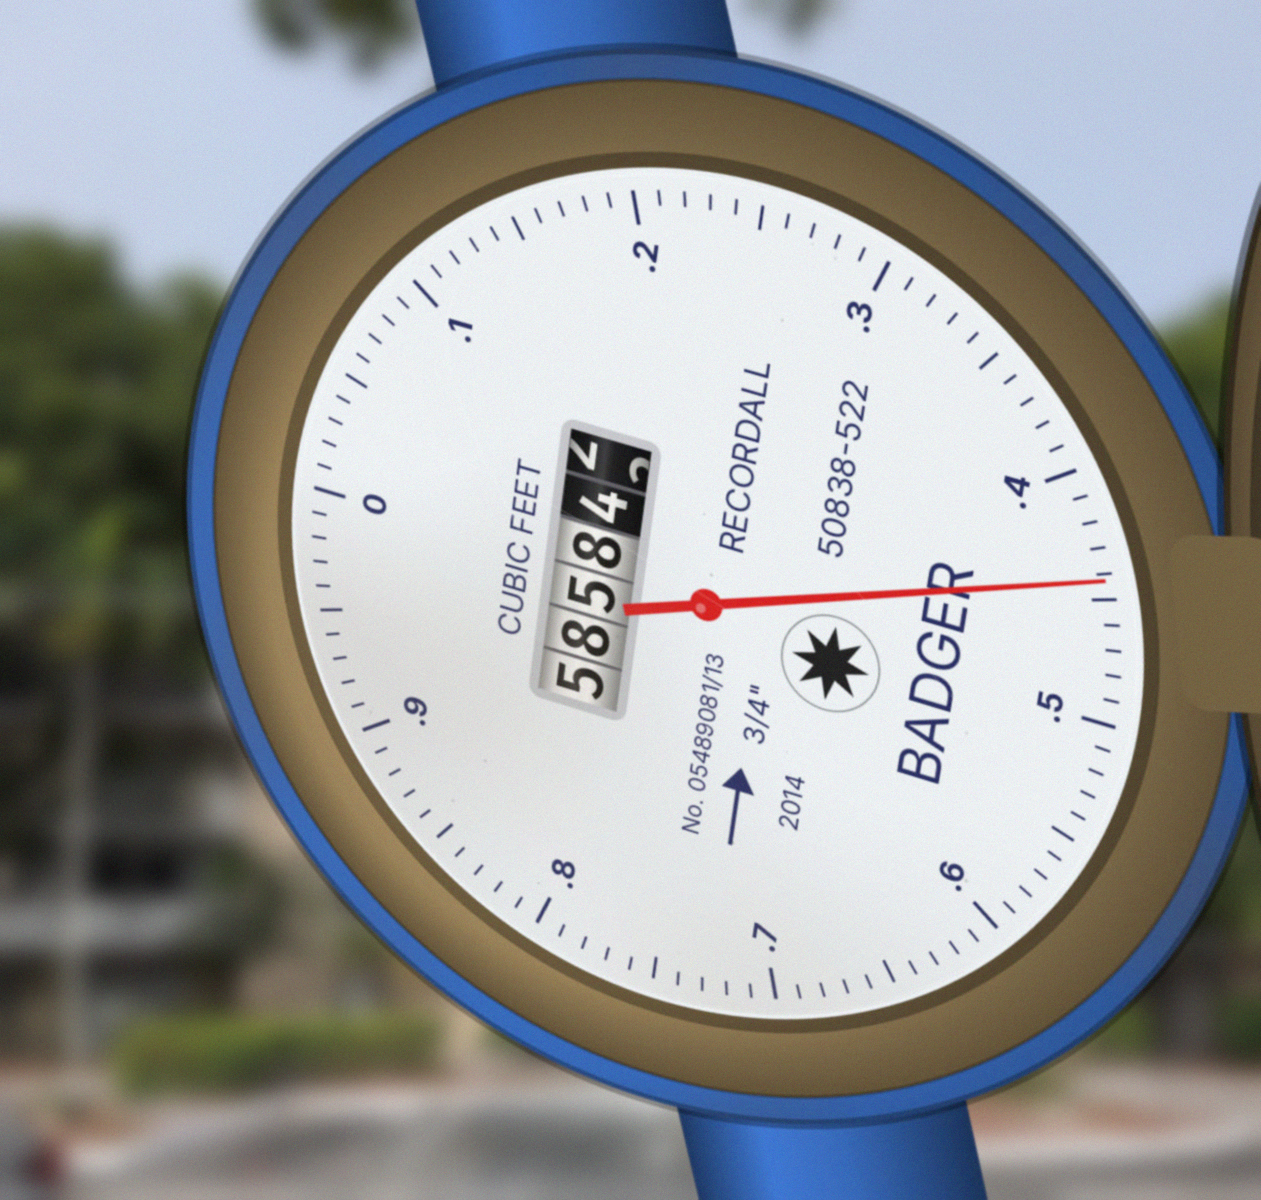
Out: 585842.44 ft³
